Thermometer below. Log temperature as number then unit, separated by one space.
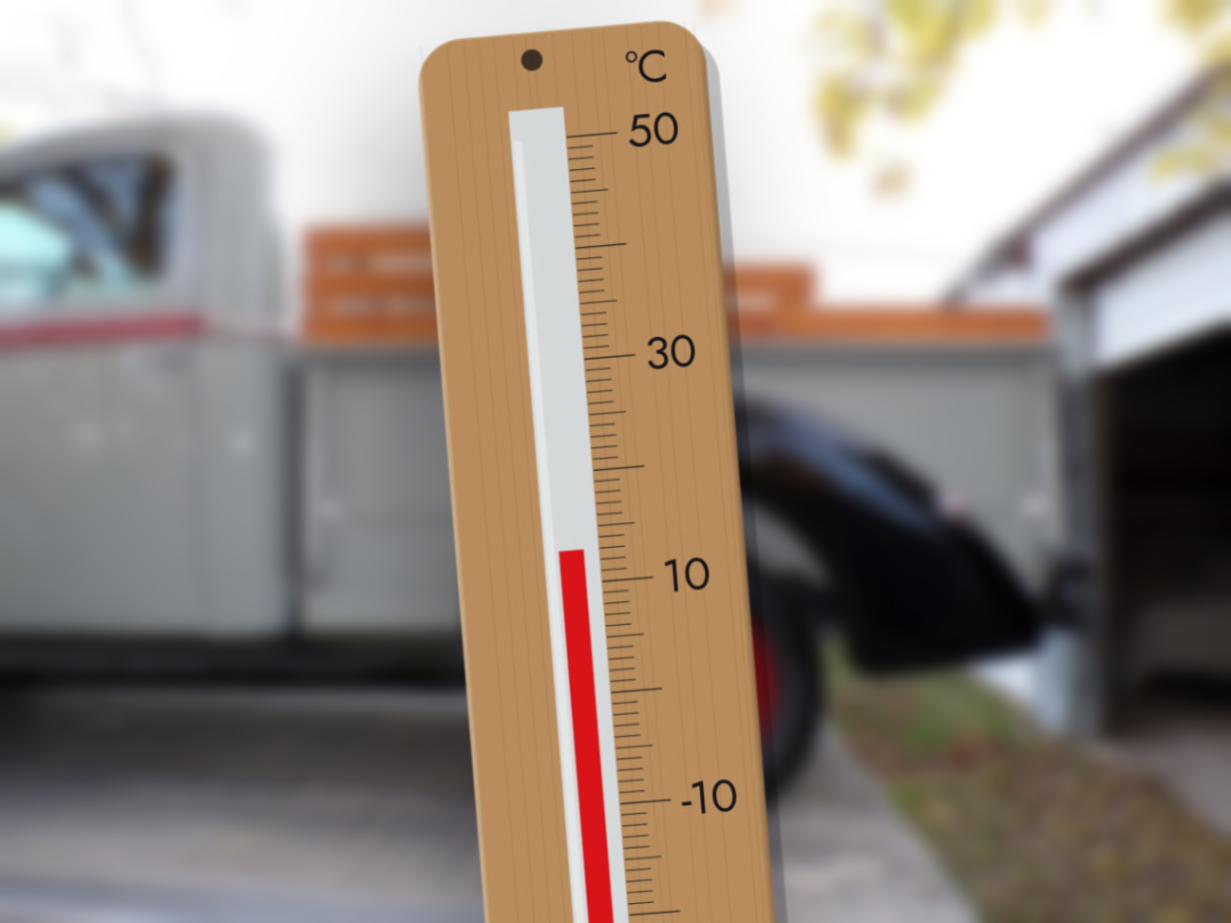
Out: 13 °C
